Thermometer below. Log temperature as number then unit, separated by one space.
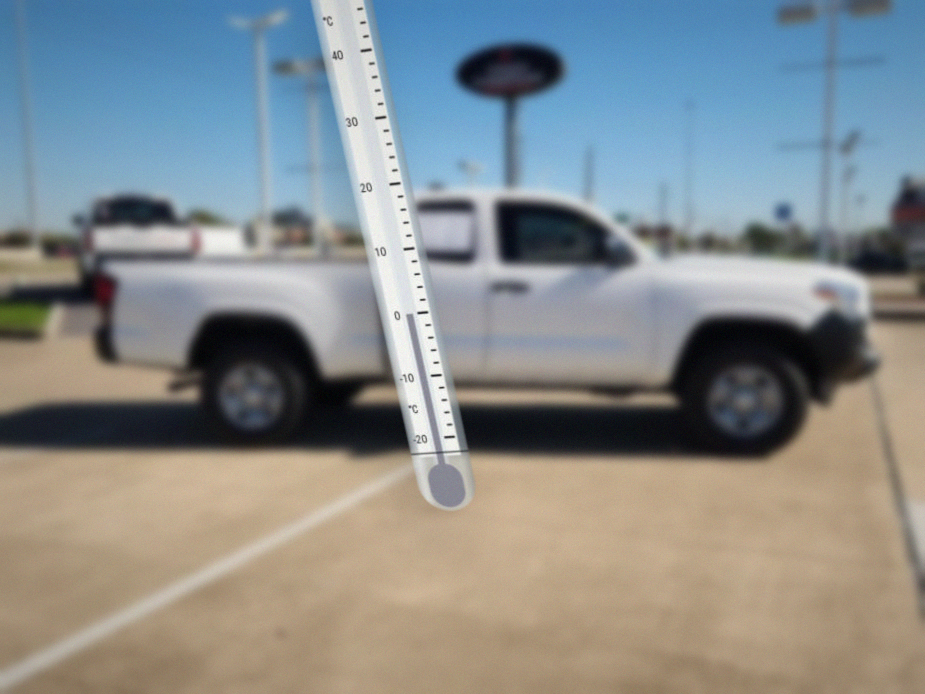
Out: 0 °C
